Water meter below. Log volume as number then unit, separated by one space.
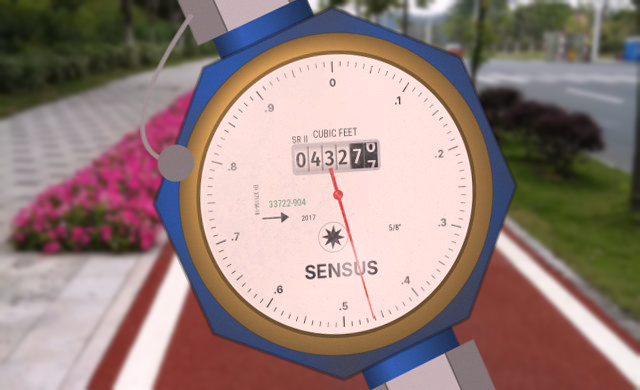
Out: 43276.46 ft³
